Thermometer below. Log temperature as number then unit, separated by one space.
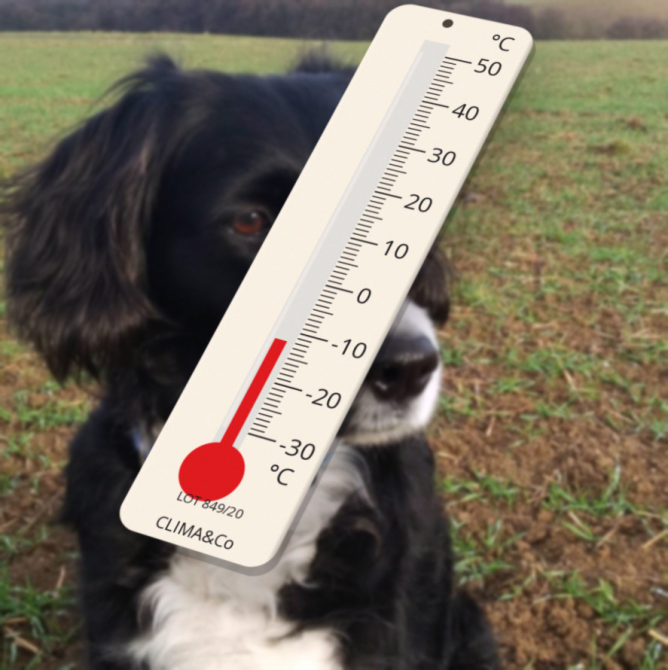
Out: -12 °C
